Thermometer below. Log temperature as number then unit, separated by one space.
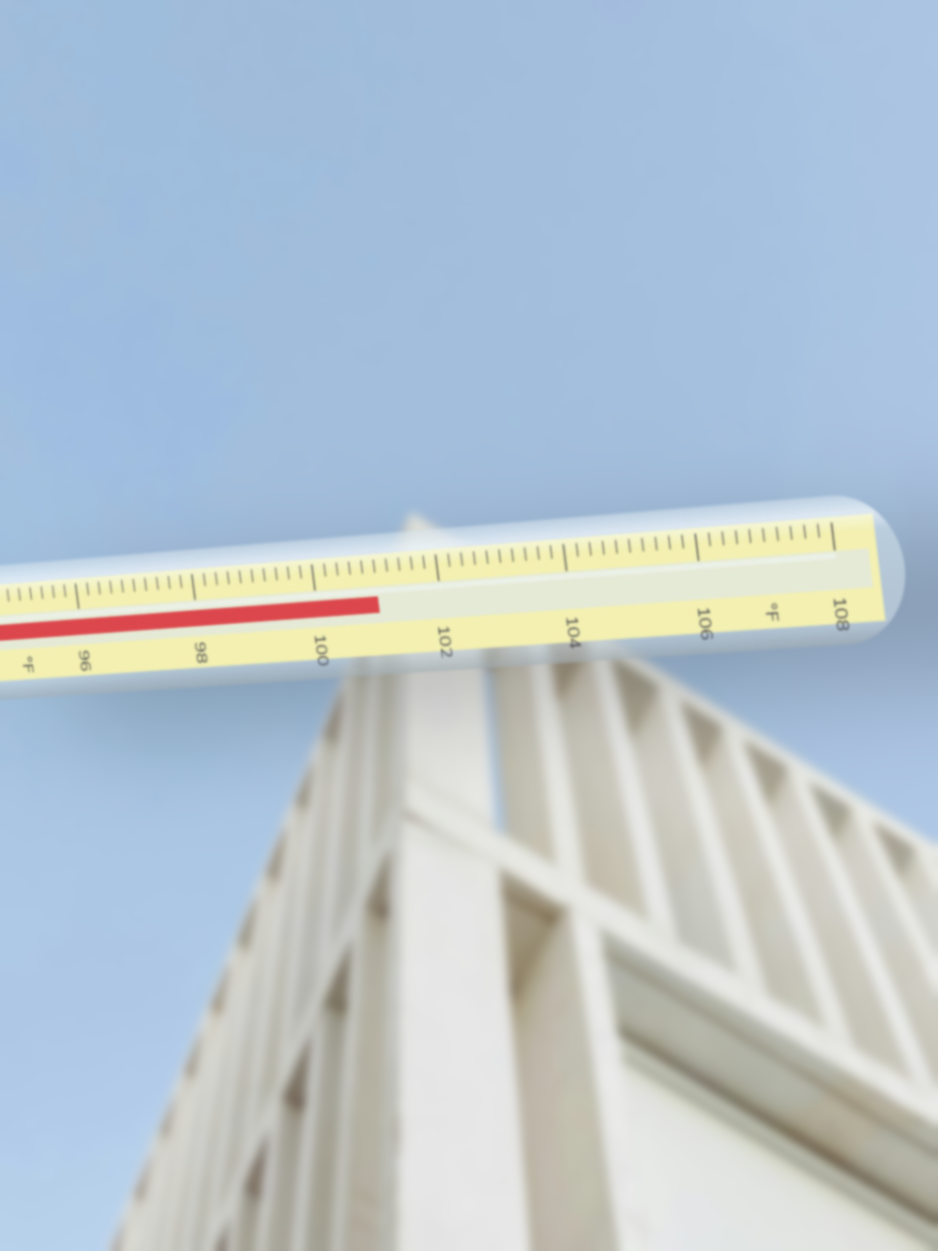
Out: 101 °F
